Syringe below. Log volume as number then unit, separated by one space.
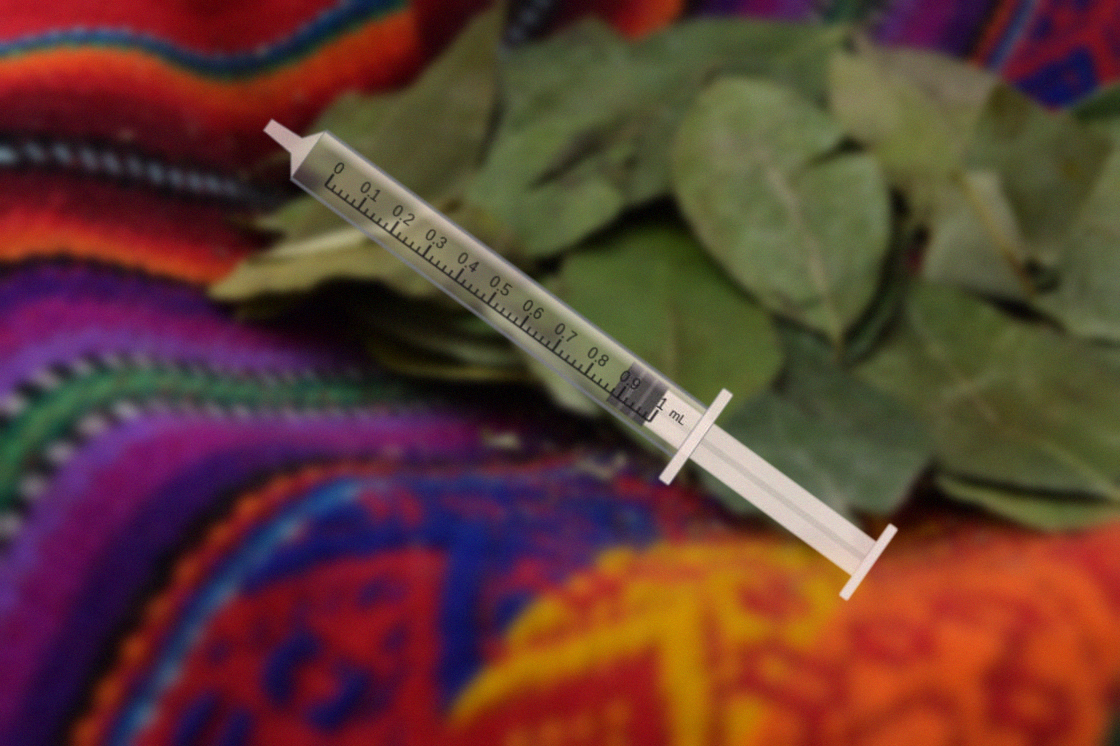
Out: 0.88 mL
